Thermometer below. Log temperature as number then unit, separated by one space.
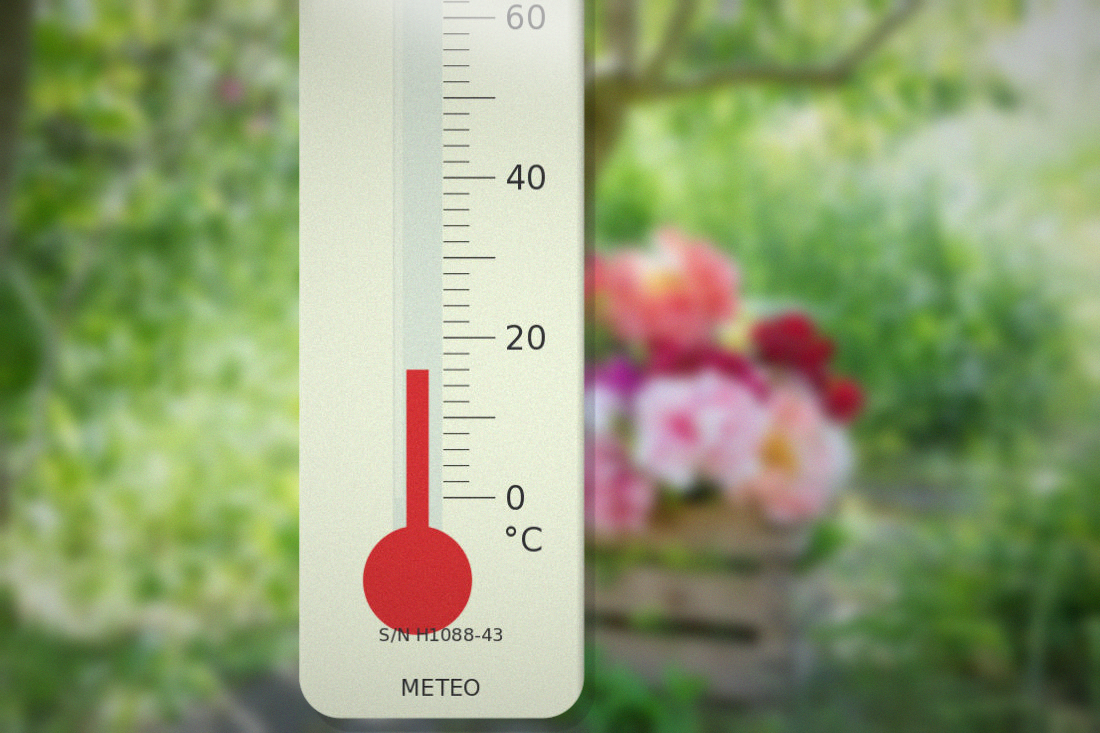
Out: 16 °C
